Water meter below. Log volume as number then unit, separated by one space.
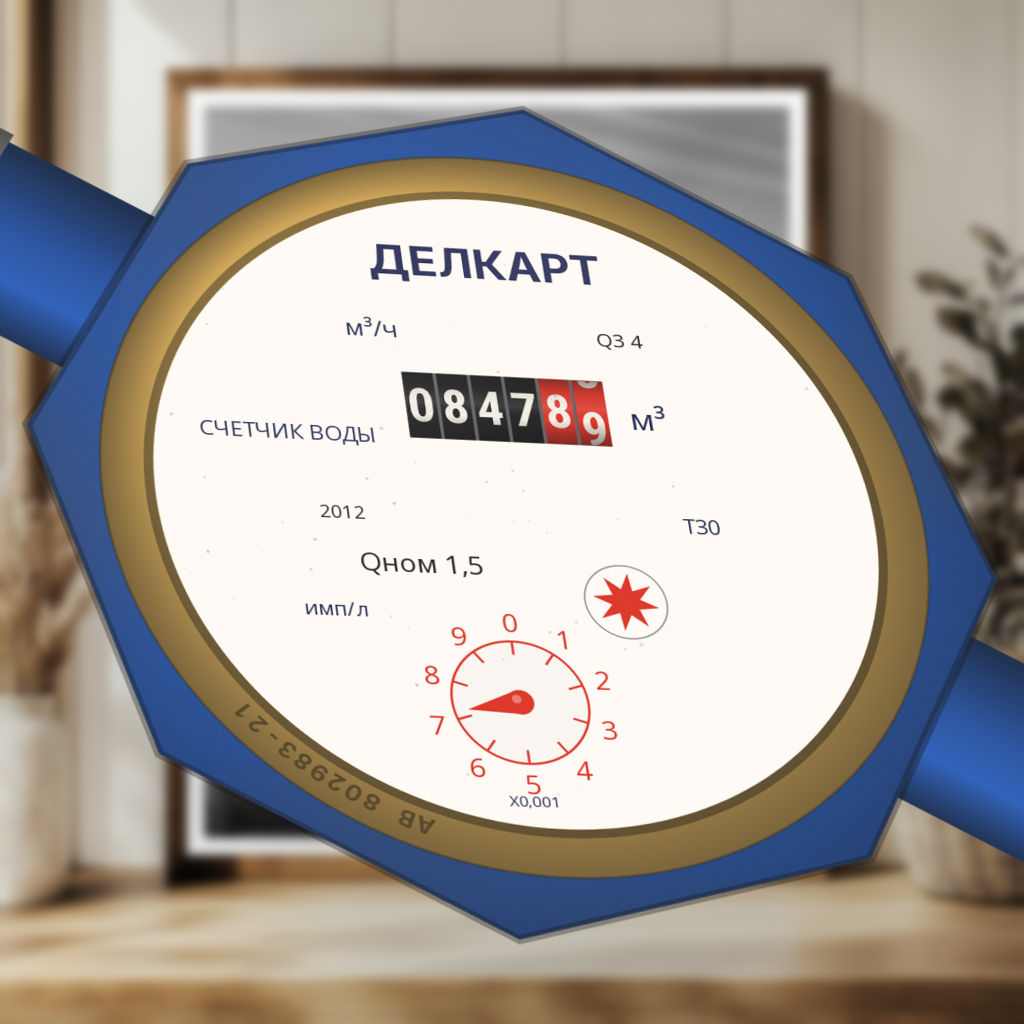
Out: 847.887 m³
